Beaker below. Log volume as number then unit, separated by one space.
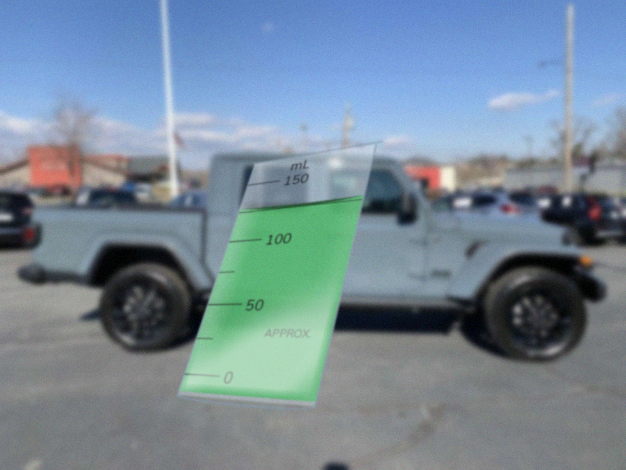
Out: 125 mL
